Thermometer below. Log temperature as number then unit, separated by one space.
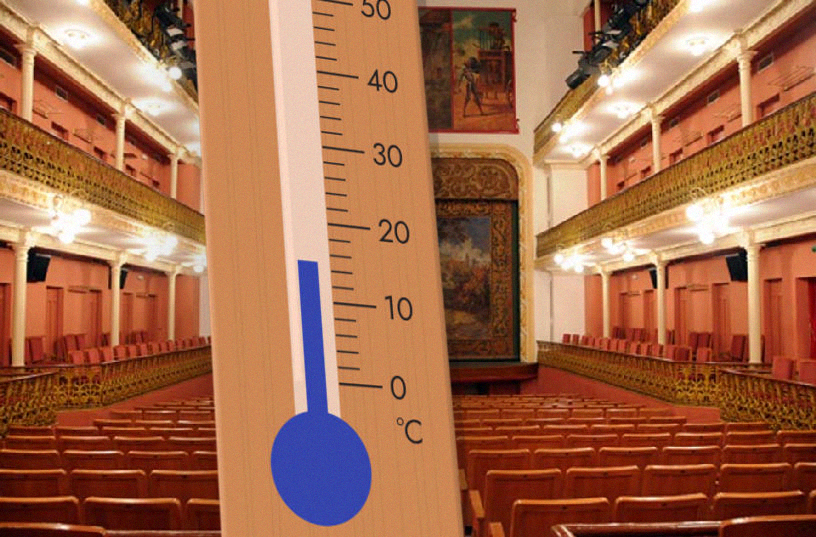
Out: 15 °C
